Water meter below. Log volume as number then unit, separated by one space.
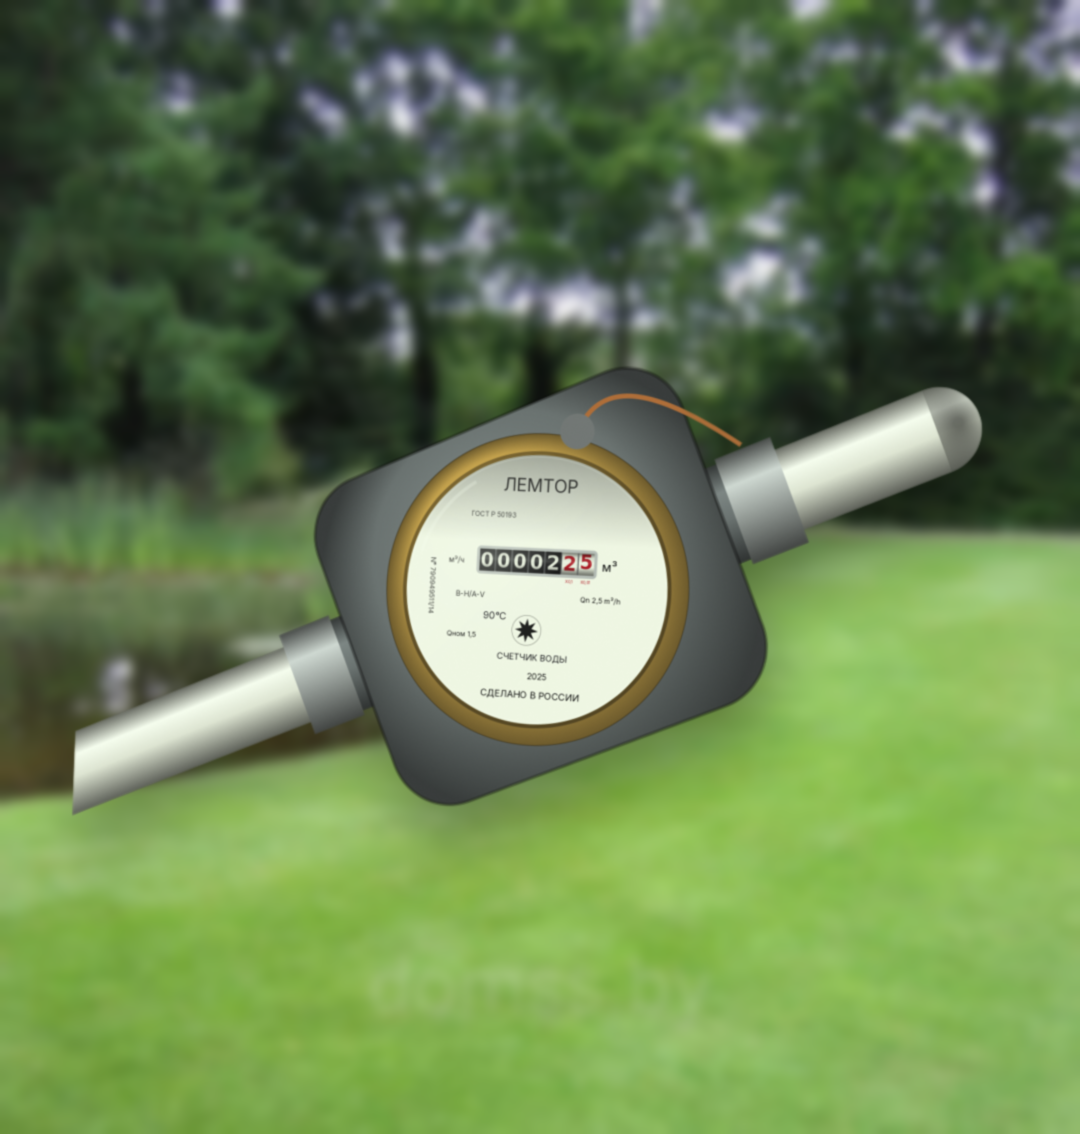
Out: 2.25 m³
